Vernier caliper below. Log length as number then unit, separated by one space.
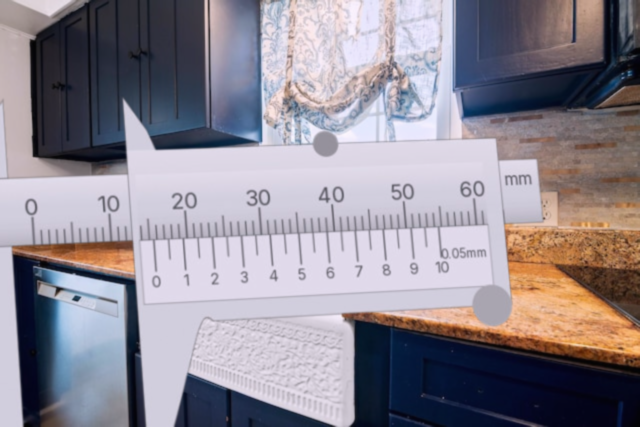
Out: 15.6 mm
